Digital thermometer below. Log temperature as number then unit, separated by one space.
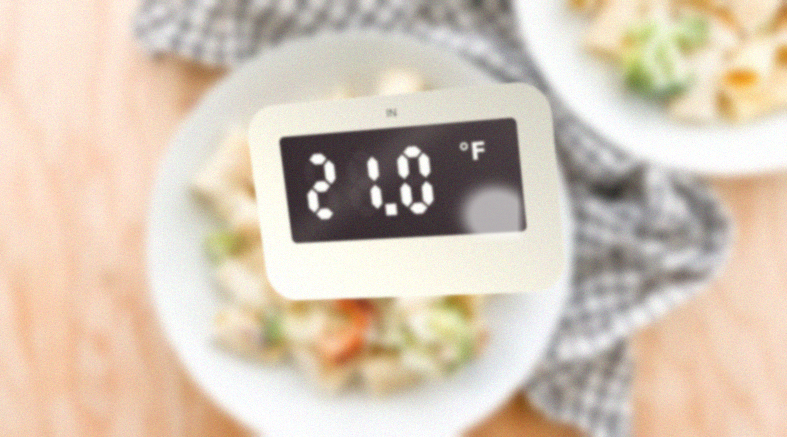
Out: 21.0 °F
